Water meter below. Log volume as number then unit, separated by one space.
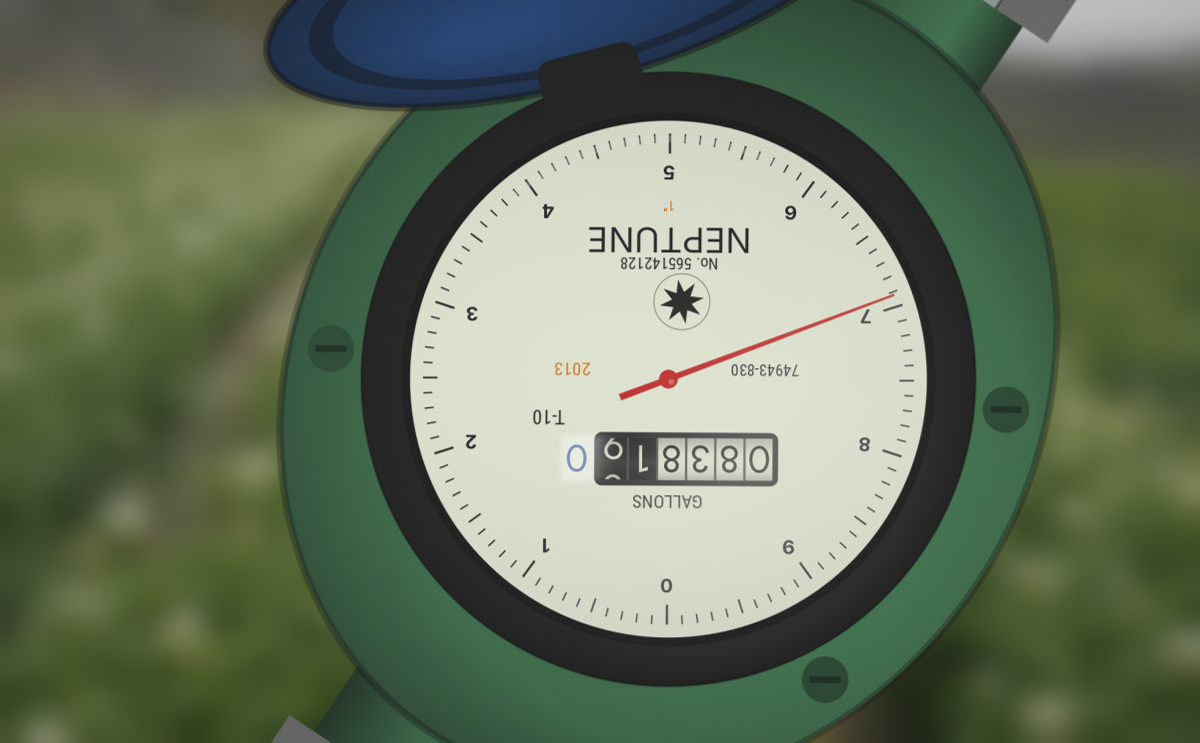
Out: 838186.9 gal
